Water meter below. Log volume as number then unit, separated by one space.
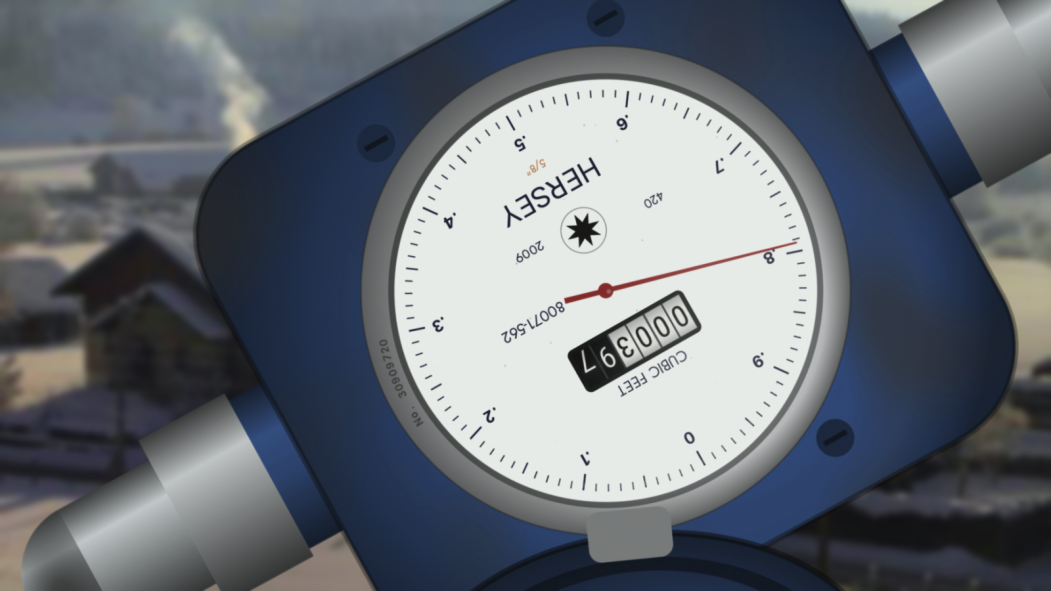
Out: 396.79 ft³
